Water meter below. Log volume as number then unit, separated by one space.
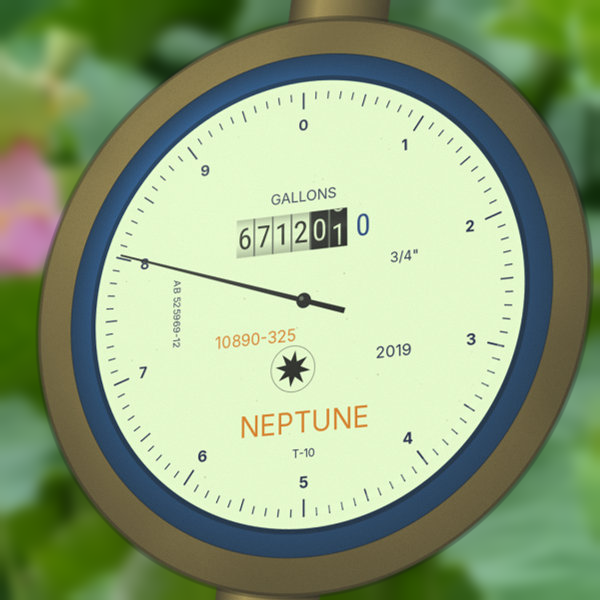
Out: 6712008.0 gal
